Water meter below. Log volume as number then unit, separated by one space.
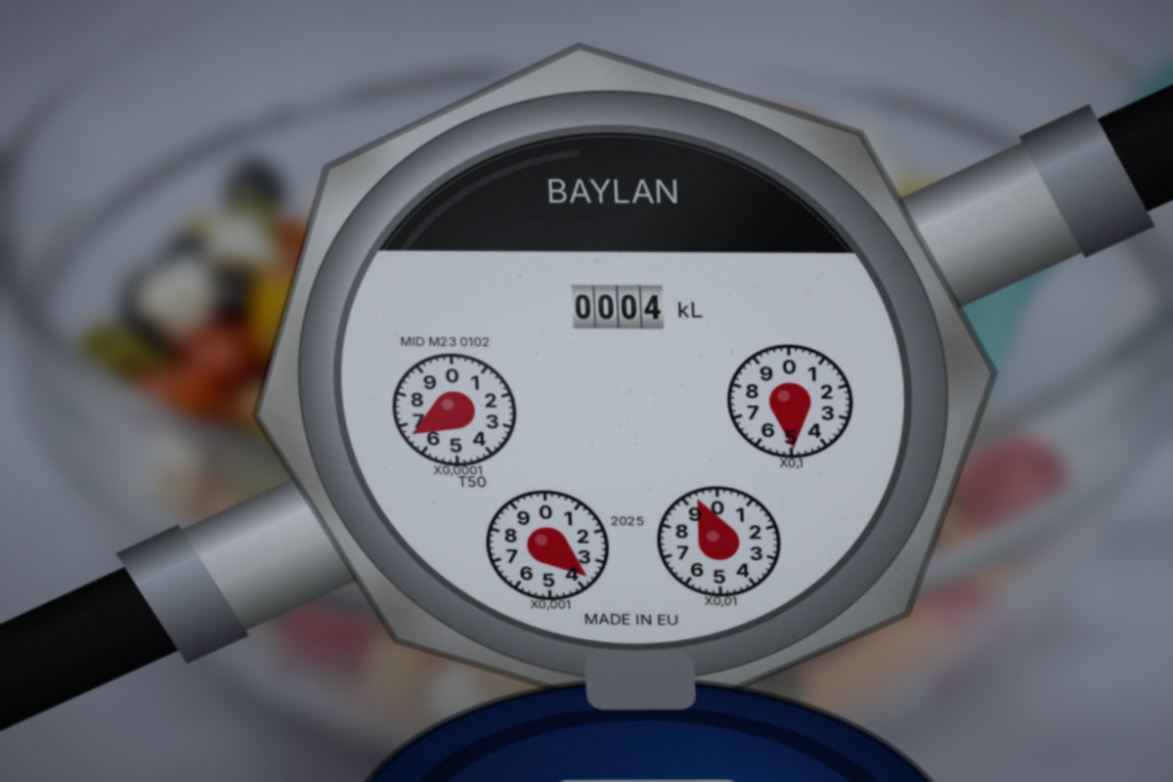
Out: 4.4936 kL
